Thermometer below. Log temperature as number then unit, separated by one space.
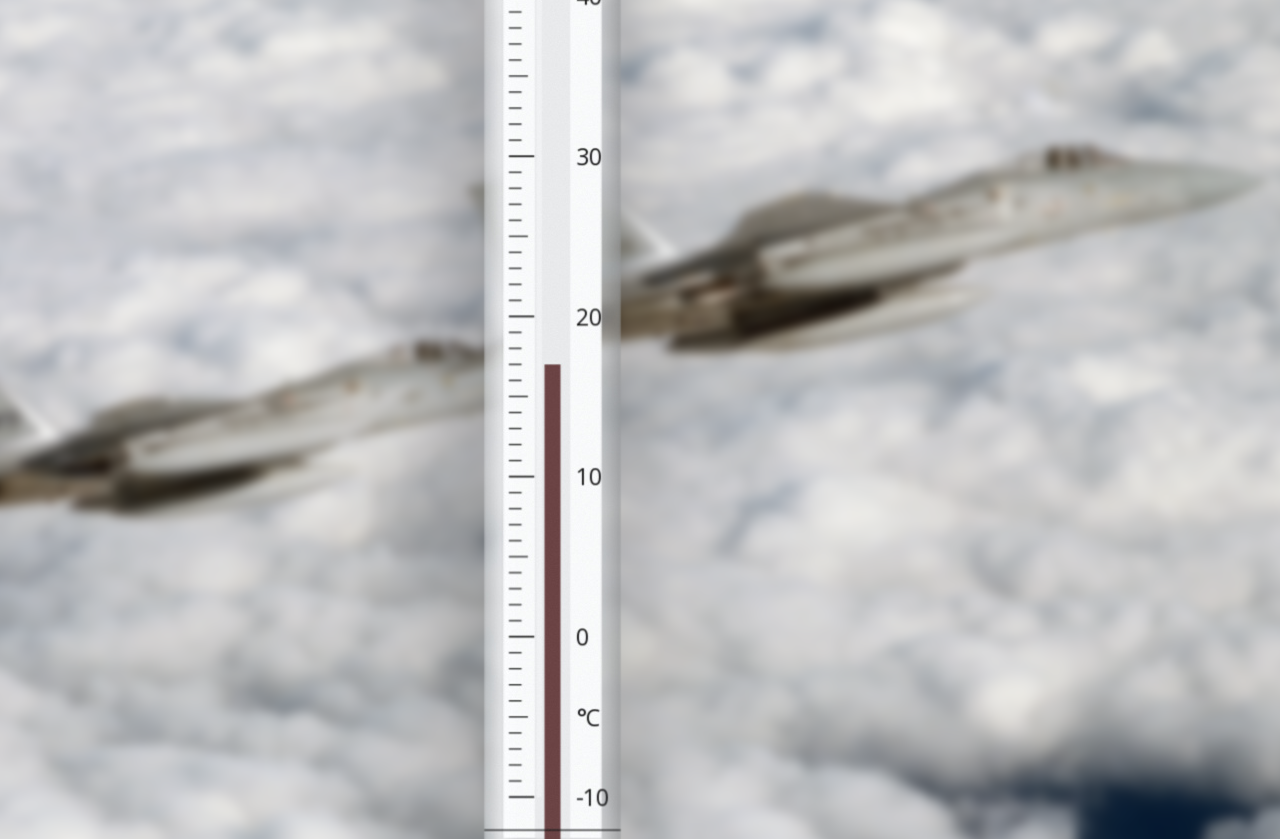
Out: 17 °C
